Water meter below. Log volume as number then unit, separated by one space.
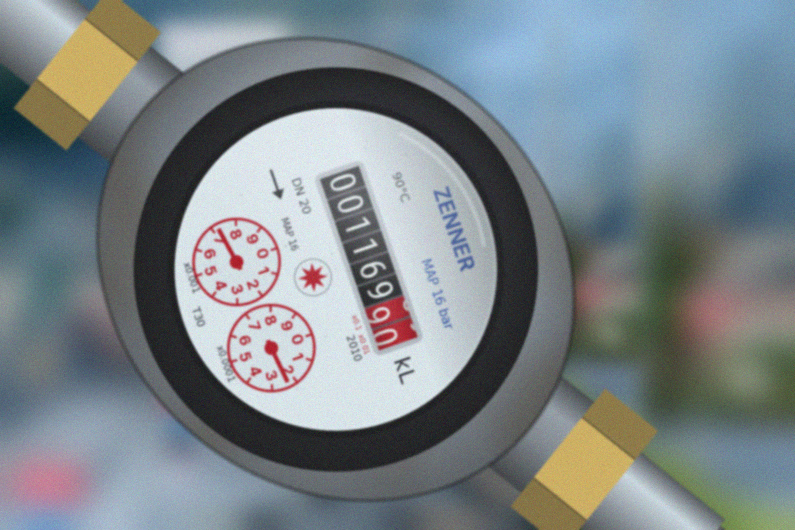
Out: 1169.8972 kL
